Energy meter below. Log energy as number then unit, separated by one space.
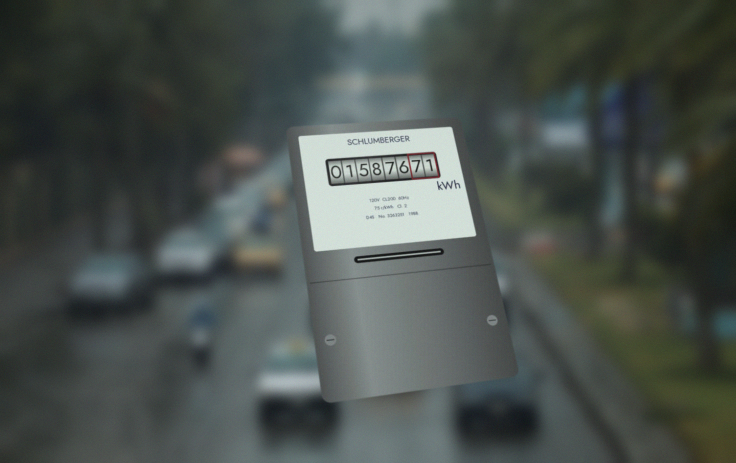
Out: 15876.71 kWh
